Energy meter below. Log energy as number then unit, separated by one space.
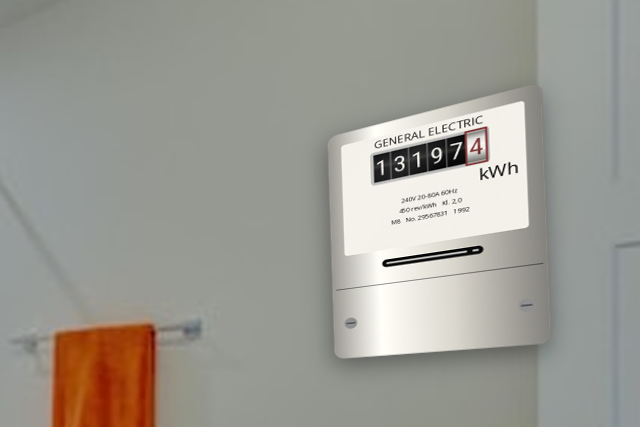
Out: 13197.4 kWh
